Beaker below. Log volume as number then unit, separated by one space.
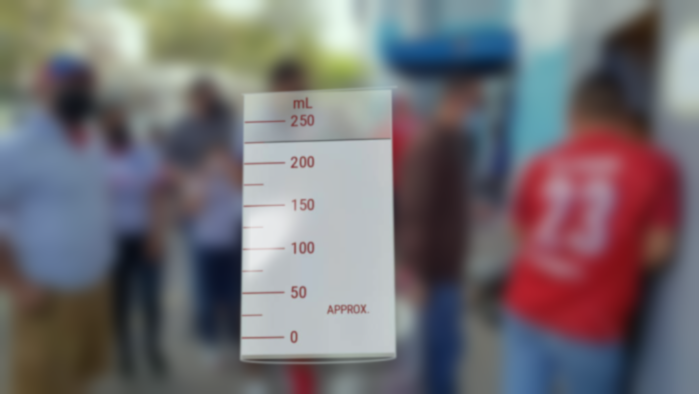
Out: 225 mL
